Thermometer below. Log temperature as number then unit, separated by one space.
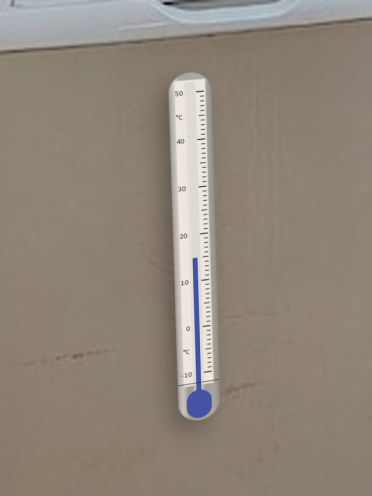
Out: 15 °C
